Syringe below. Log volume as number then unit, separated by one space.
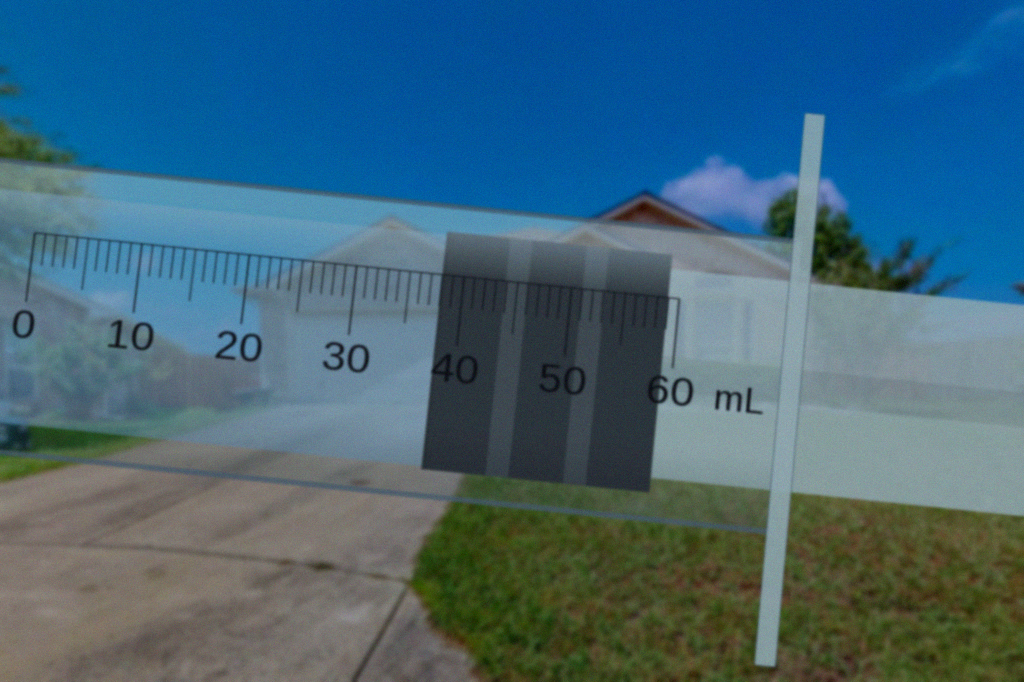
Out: 38 mL
